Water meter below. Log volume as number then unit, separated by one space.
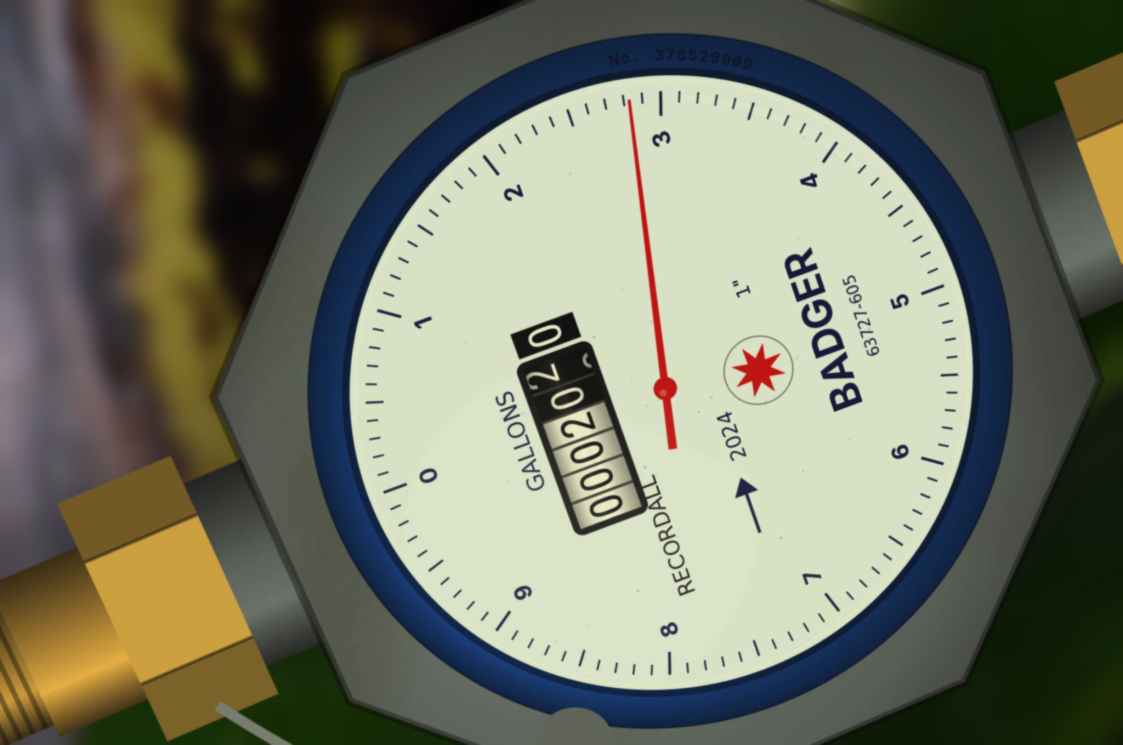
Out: 2022.8 gal
